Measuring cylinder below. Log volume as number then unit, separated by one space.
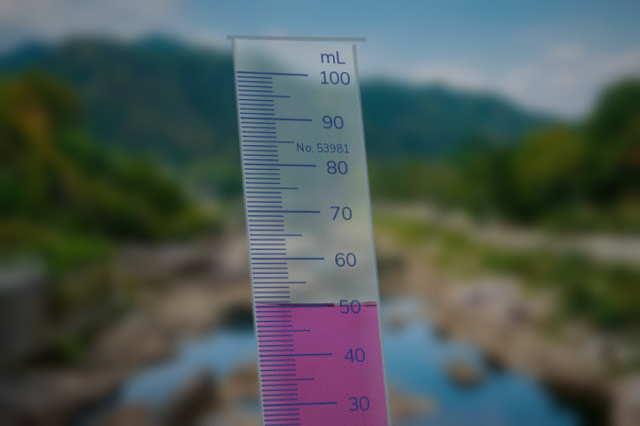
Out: 50 mL
